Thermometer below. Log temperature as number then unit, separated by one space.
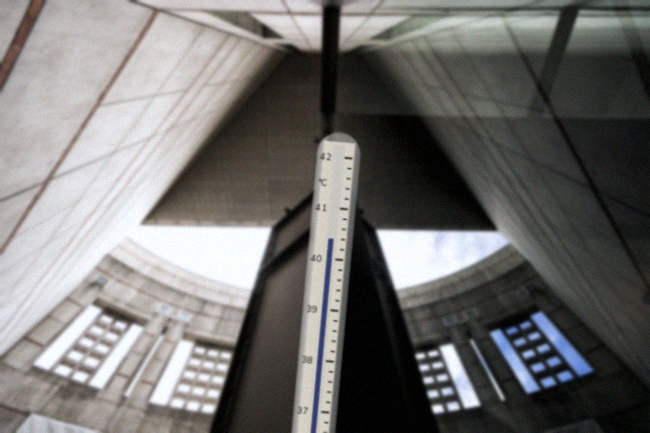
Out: 40.4 °C
